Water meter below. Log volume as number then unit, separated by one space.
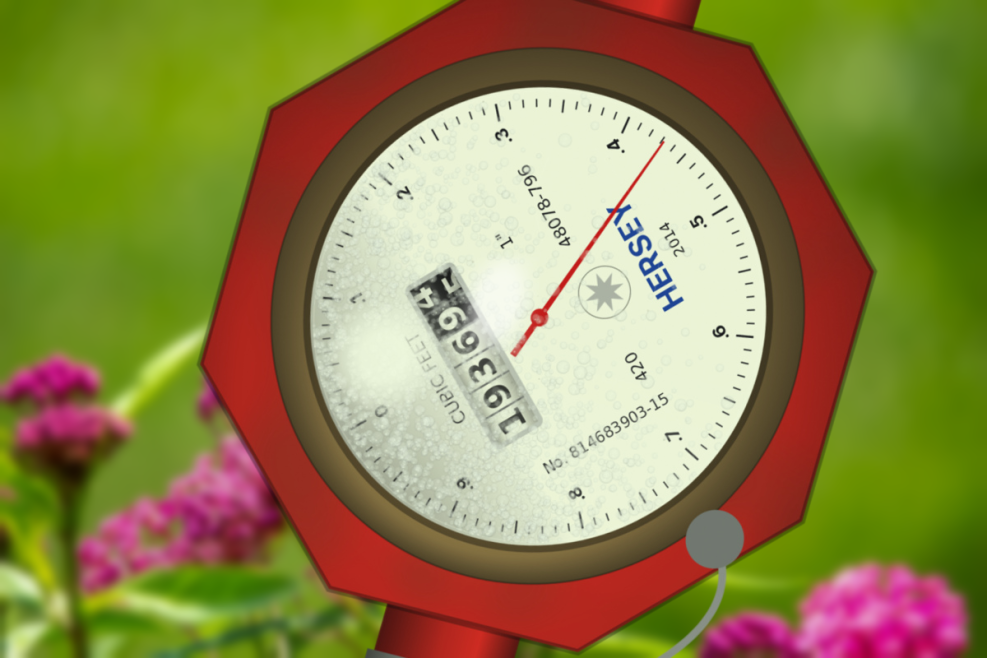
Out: 193694.43 ft³
